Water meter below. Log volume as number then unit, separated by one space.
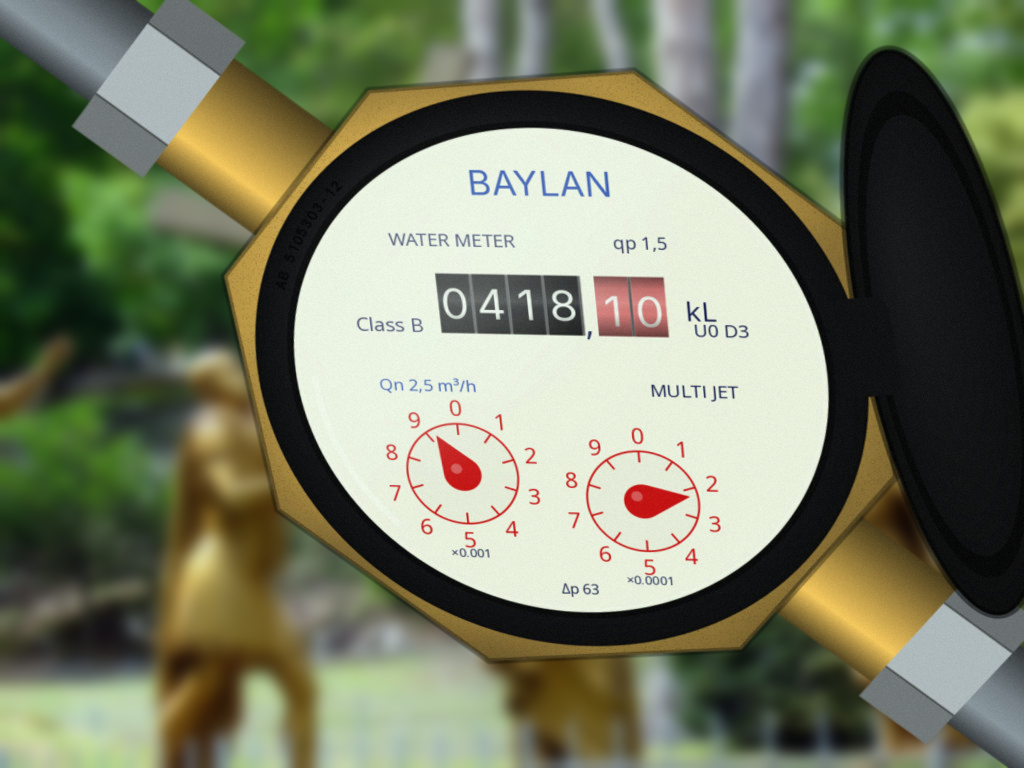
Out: 418.0992 kL
